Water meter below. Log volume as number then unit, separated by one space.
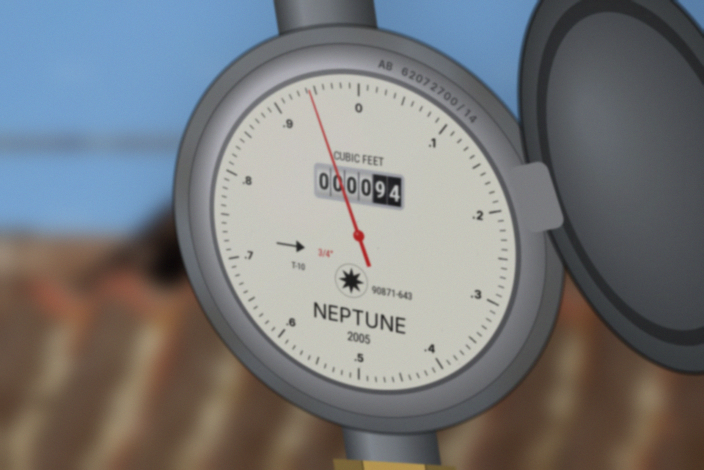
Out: 93.94 ft³
